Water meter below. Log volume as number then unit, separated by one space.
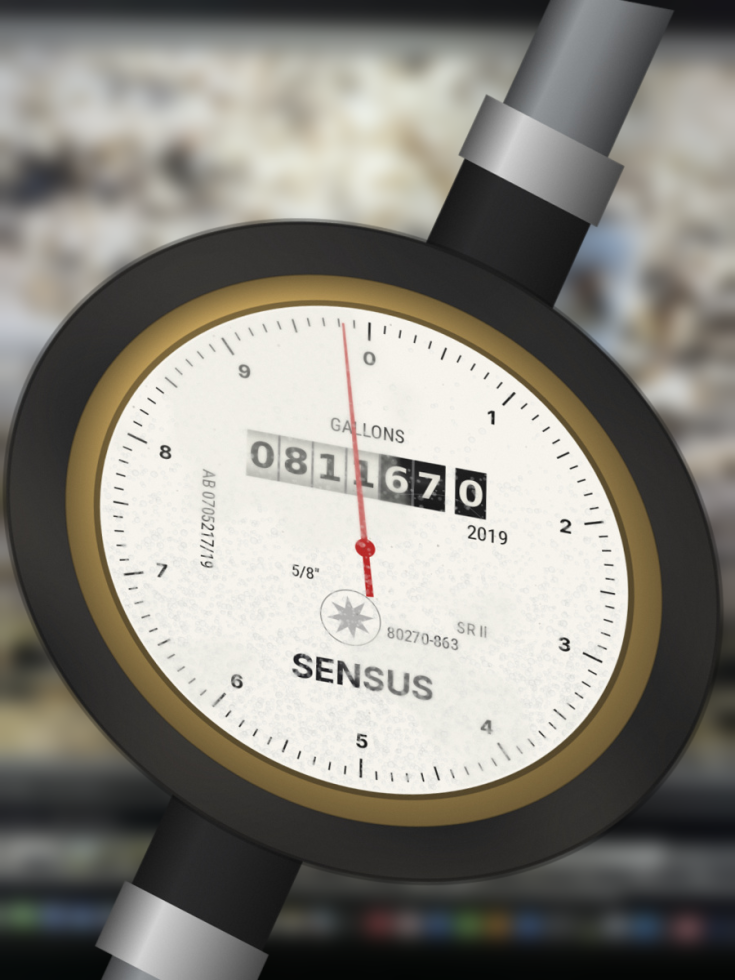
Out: 811669.8 gal
